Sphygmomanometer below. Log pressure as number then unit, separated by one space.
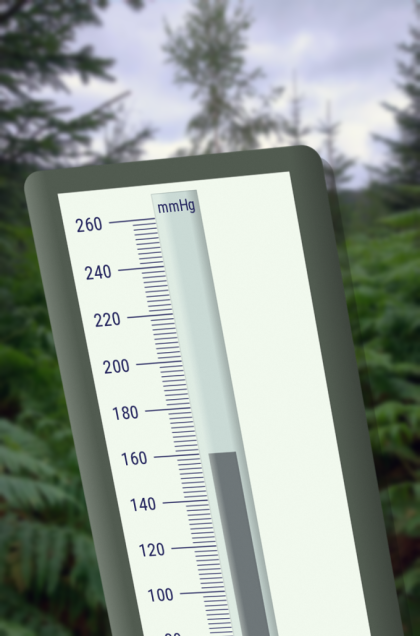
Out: 160 mmHg
